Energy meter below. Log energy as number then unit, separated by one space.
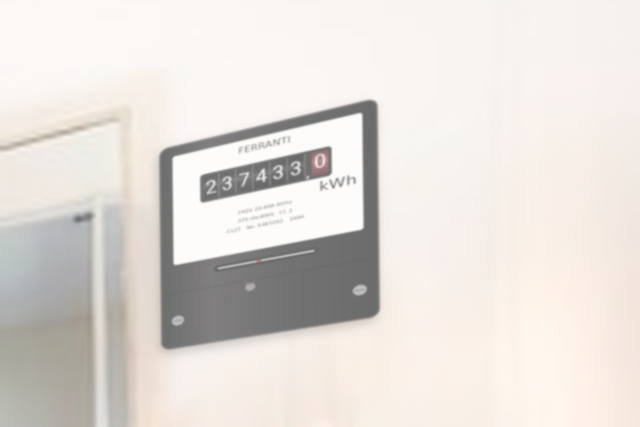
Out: 237433.0 kWh
